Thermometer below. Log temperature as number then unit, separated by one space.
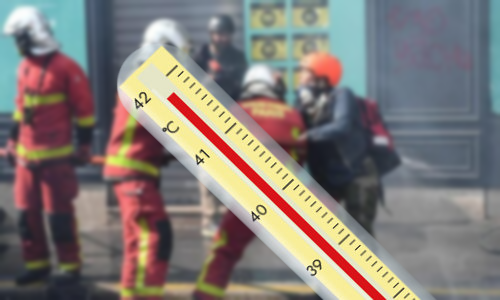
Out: 41.8 °C
